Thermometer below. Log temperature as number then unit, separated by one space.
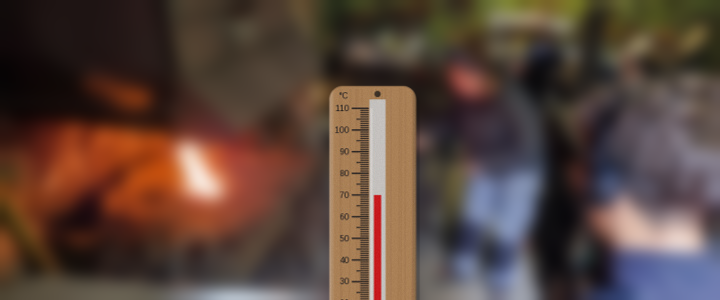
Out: 70 °C
